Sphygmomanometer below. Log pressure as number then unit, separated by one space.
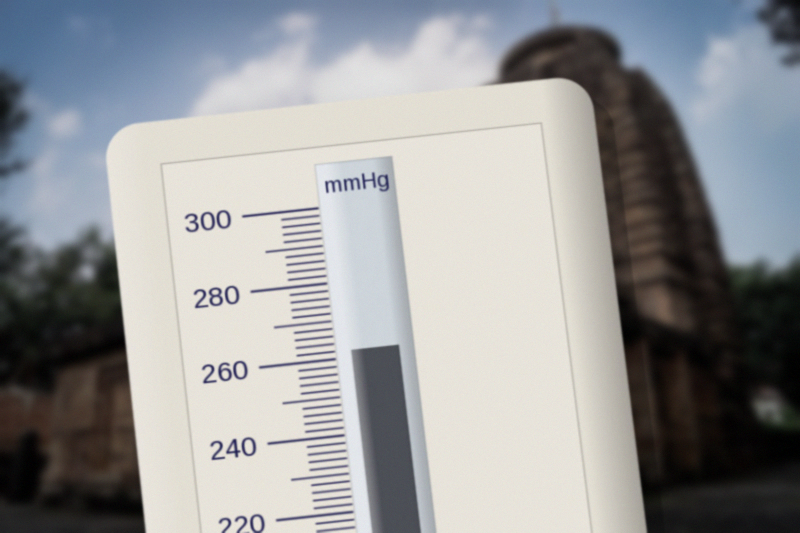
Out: 262 mmHg
